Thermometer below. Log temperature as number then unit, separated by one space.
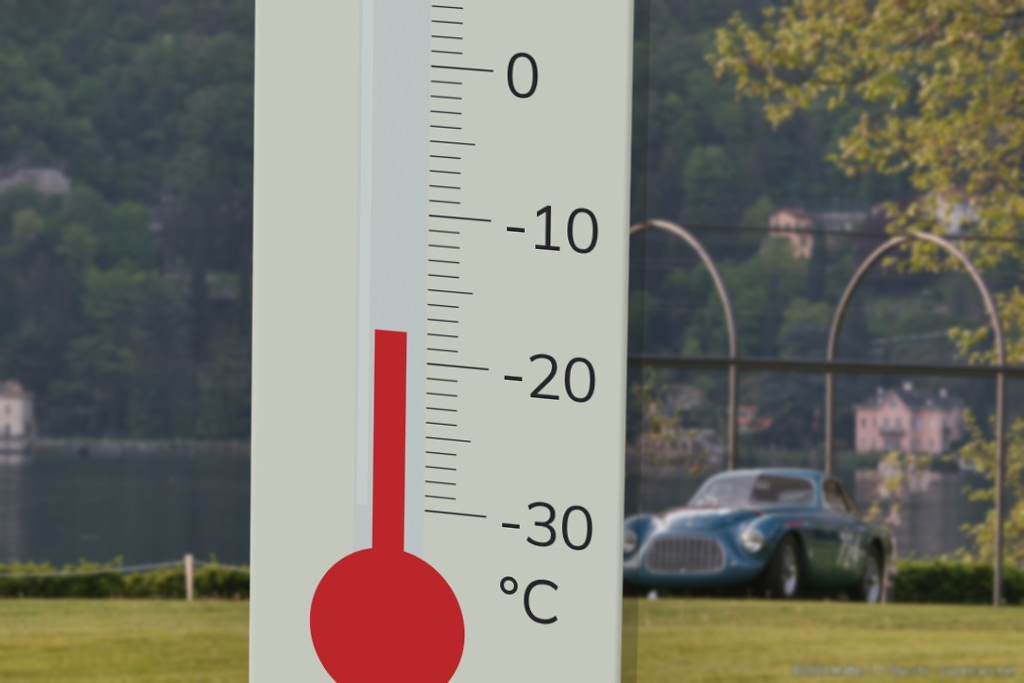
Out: -18 °C
